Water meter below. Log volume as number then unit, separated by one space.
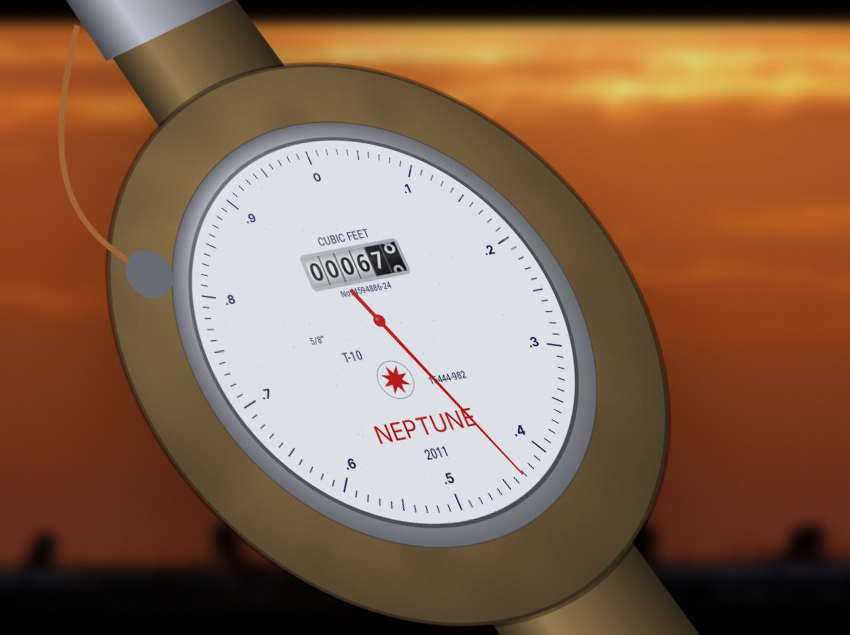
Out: 678.43 ft³
